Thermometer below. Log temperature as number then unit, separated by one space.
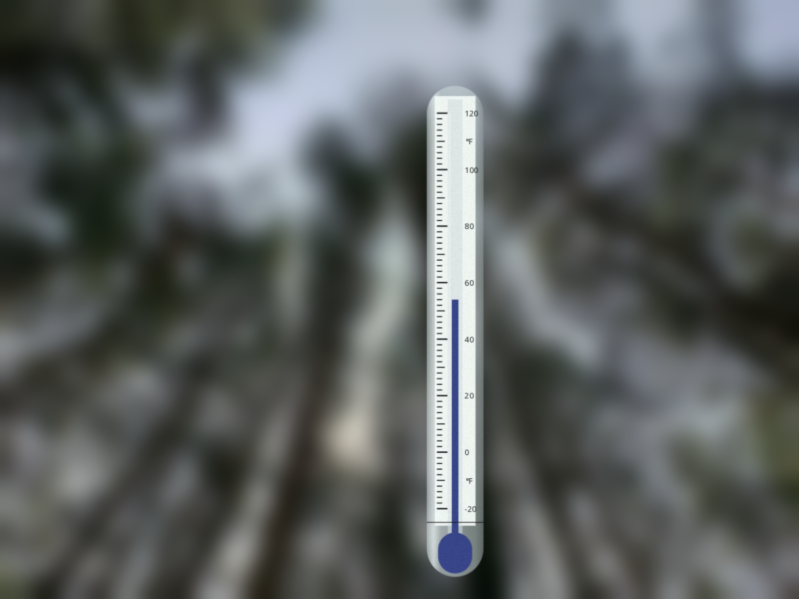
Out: 54 °F
